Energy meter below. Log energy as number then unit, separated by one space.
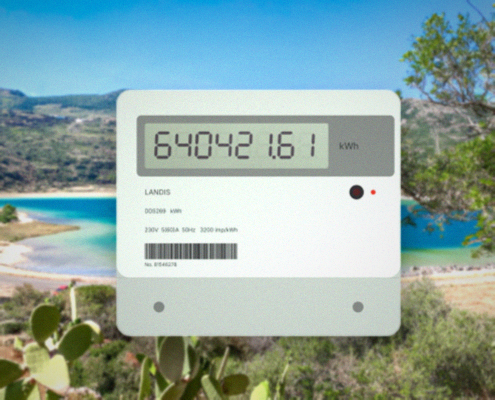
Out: 640421.61 kWh
